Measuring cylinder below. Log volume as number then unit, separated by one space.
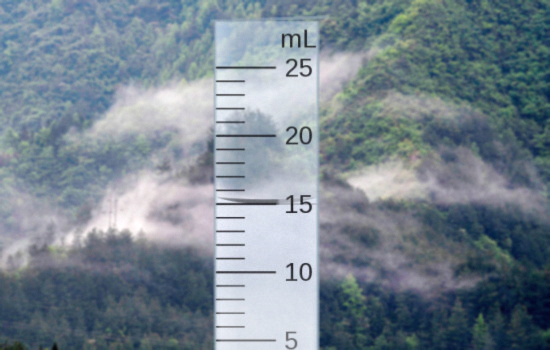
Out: 15 mL
